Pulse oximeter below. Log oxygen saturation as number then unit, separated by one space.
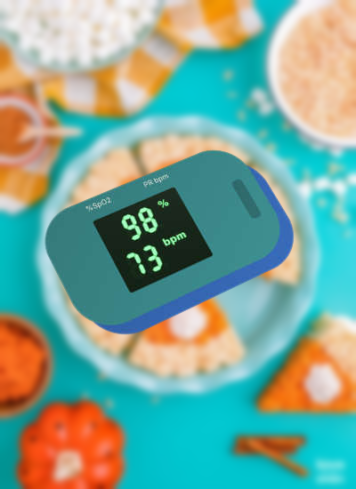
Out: 98 %
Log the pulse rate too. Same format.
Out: 73 bpm
